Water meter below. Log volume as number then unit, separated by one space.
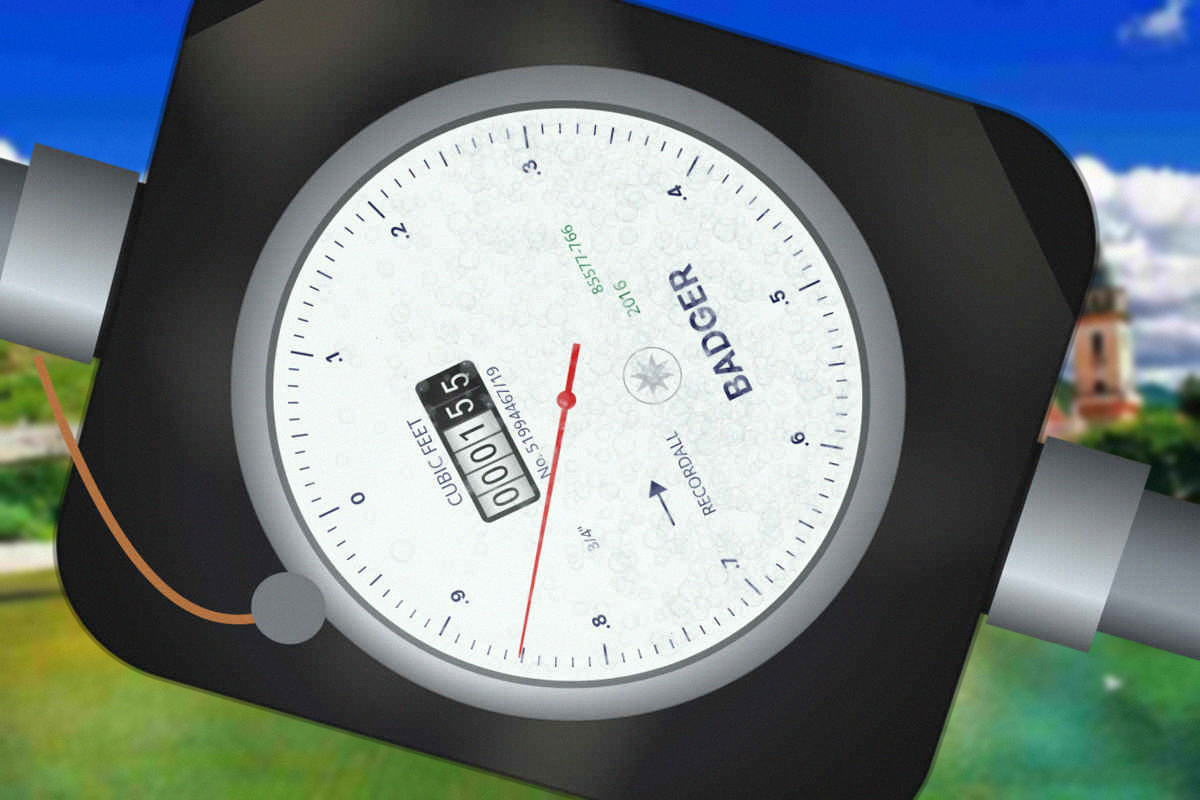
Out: 154.85 ft³
